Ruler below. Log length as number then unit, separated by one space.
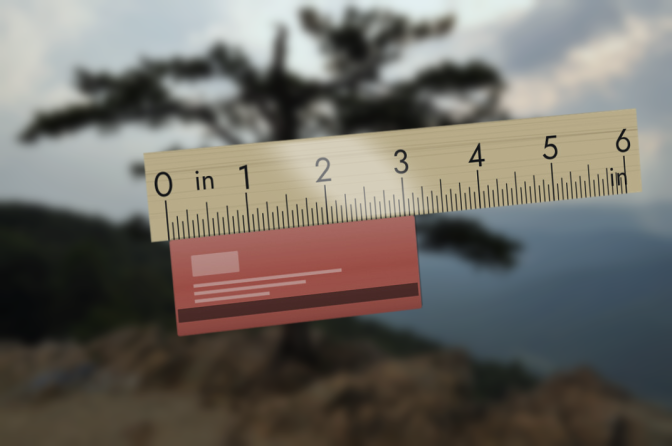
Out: 3.125 in
